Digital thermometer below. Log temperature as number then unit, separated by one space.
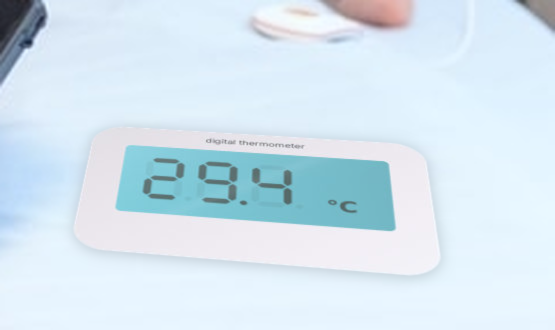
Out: 29.4 °C
